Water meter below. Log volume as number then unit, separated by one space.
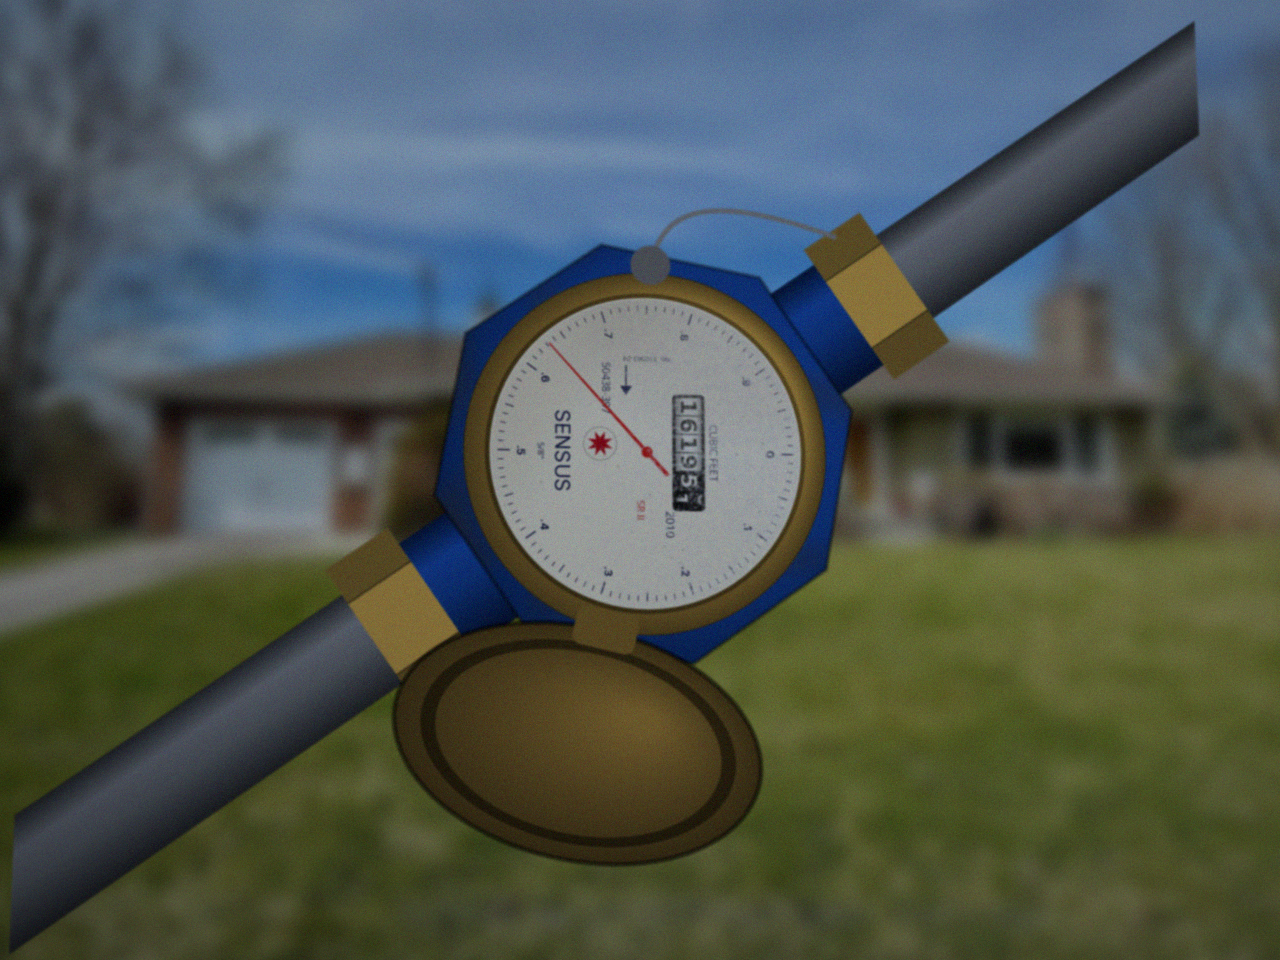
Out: 161950.63 ft³
